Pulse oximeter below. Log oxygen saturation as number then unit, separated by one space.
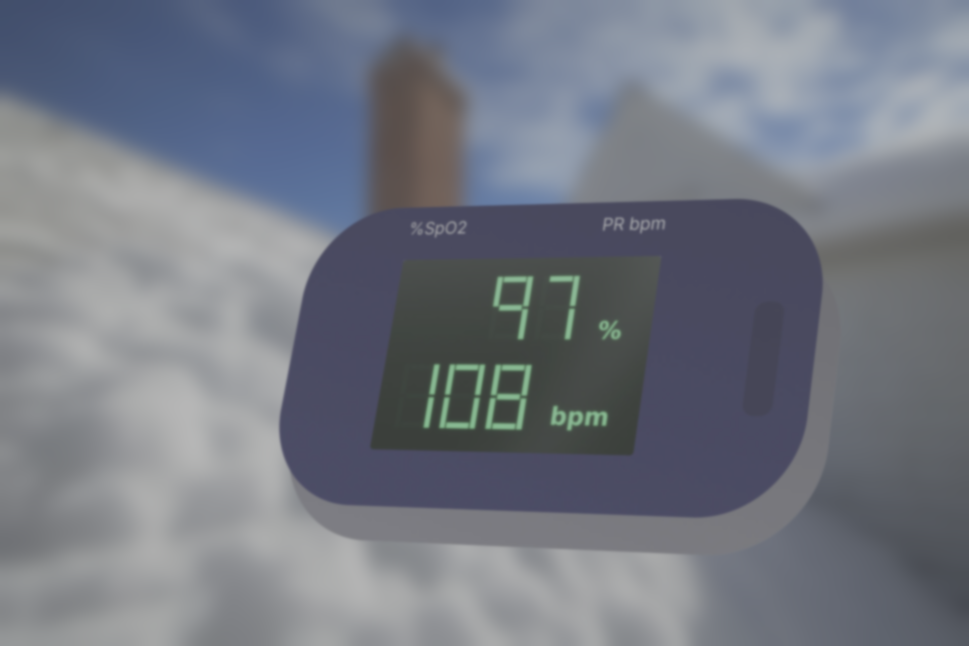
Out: 97 %
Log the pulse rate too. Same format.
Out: 108 bpm
